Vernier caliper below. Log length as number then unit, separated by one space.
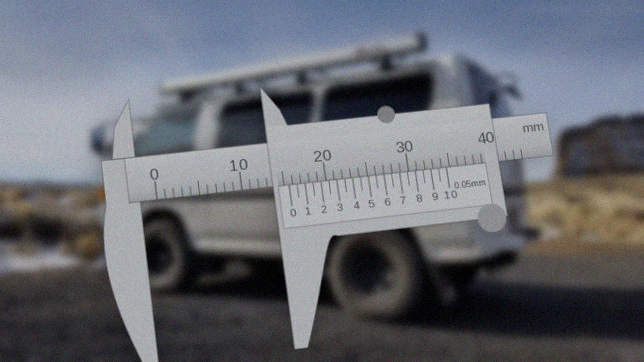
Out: 15.6 mm
